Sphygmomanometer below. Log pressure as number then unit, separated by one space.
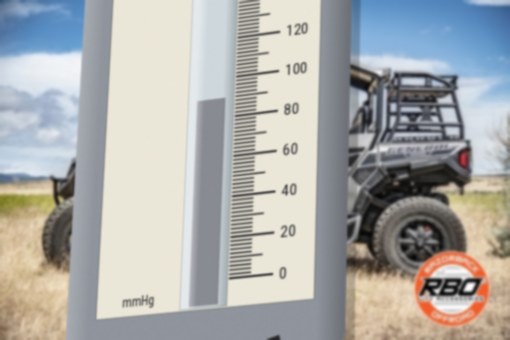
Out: 90 mmHg
